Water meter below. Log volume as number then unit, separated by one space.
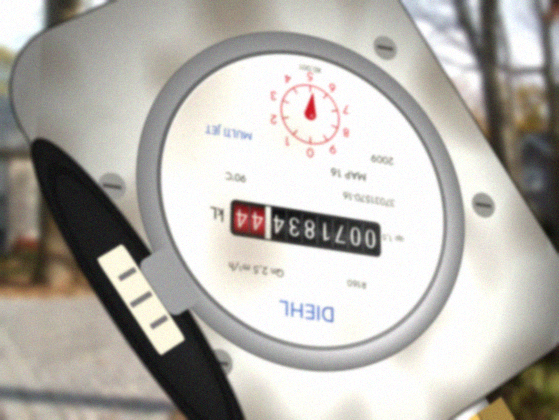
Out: 71834.445 kL
